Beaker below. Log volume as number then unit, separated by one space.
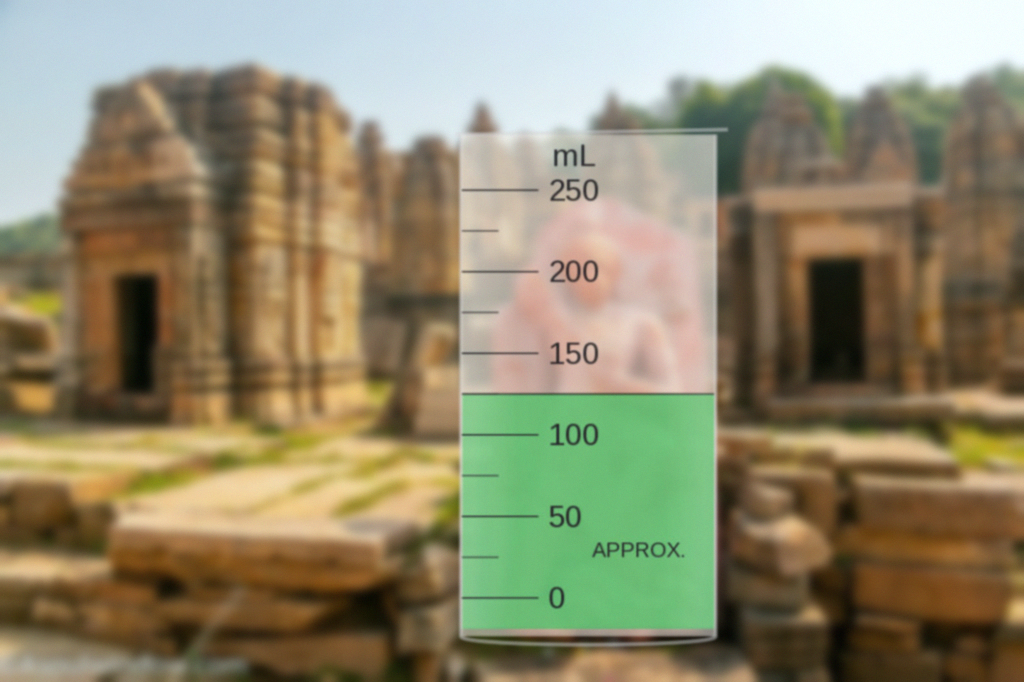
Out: 125 mL
